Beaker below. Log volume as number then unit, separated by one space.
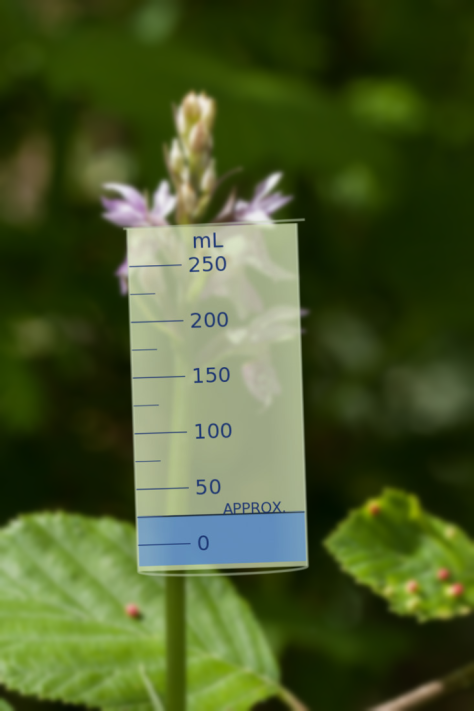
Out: 25 mL
